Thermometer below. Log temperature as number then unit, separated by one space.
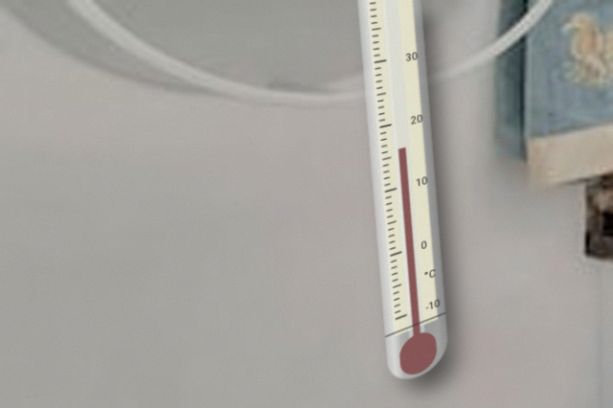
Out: 16 °C
